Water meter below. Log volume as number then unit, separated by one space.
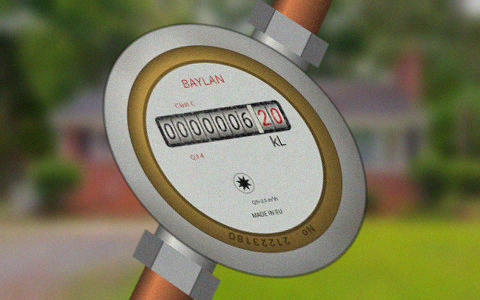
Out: 6.20 kL
